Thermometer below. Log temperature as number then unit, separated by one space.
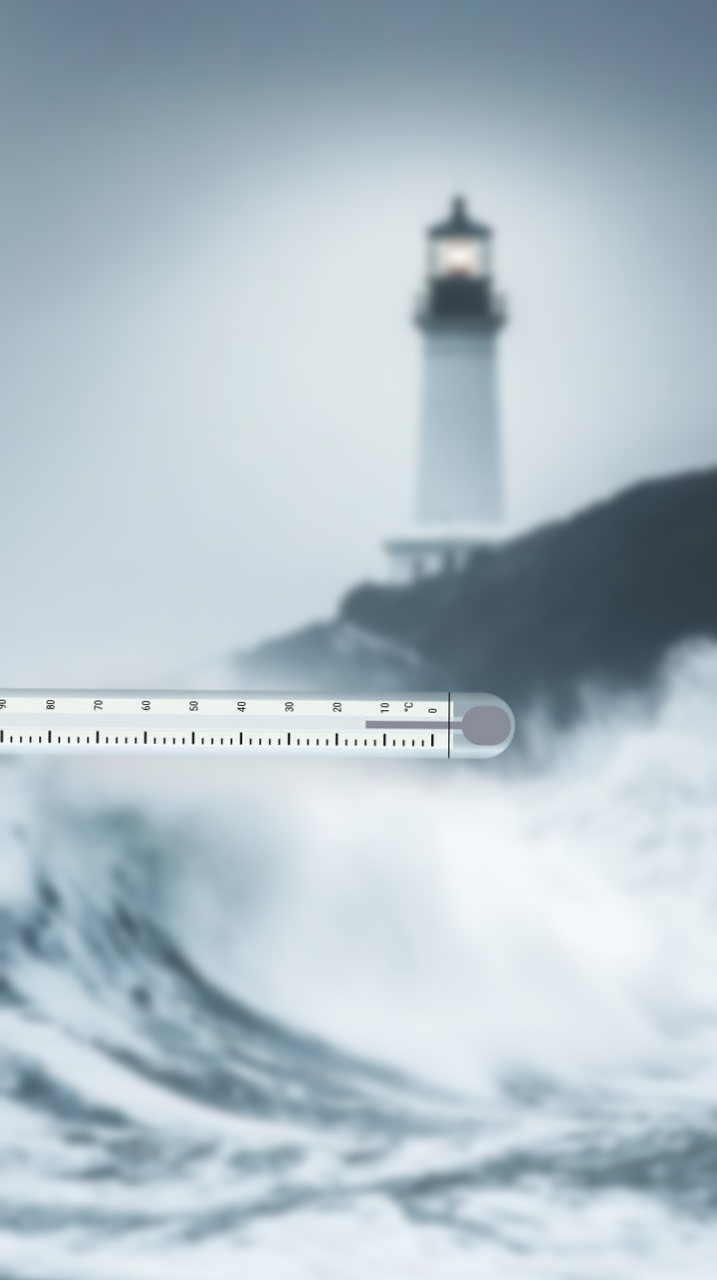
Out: 14 °C
